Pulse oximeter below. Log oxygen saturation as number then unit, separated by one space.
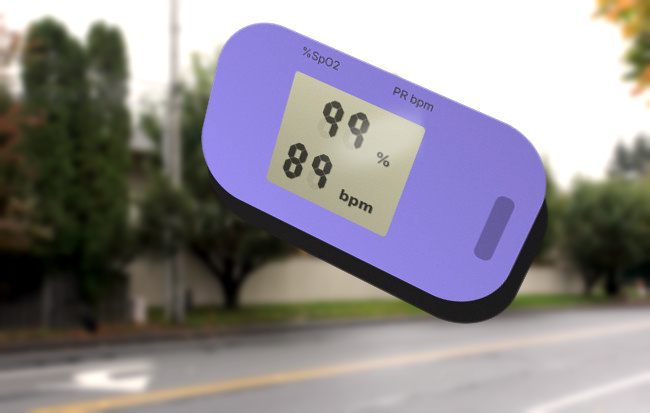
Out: 99 %
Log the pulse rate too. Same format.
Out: 89 bpm
